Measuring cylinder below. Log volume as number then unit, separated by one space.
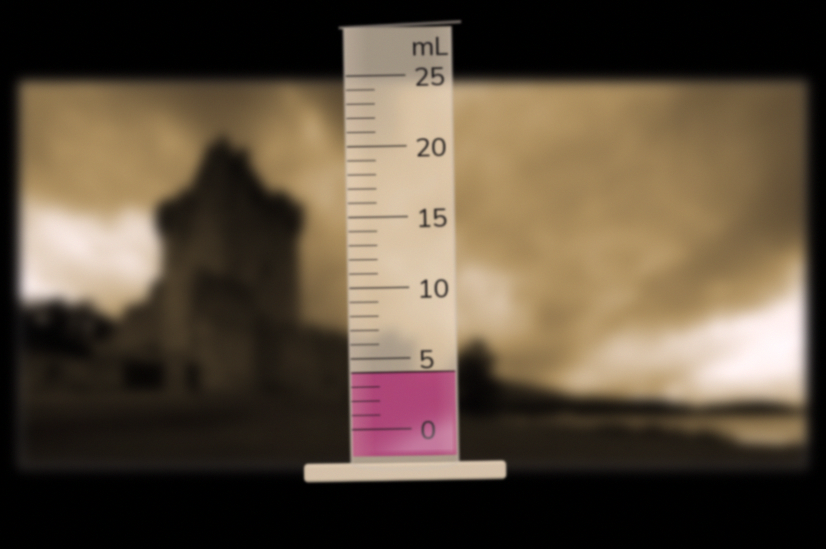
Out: 4 mL
